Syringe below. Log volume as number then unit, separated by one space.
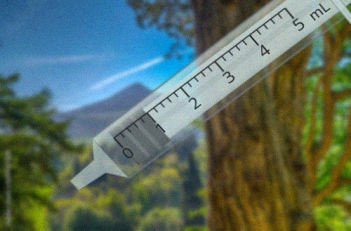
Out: 0 mL
